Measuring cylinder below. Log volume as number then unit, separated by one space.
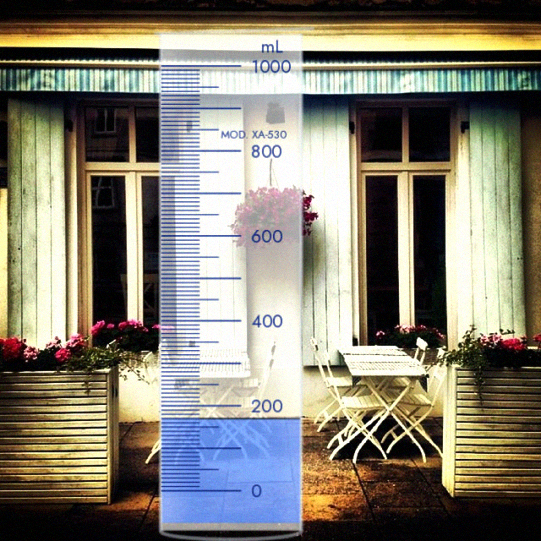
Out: 170 mL
